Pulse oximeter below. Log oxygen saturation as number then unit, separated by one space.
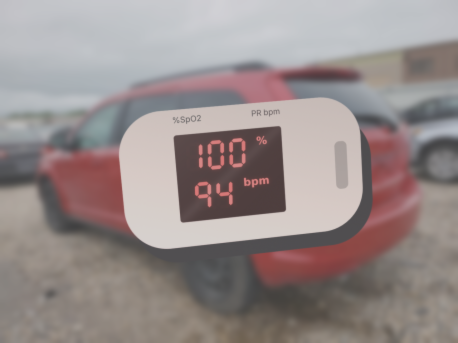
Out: 100 %
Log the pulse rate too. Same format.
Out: 94 bpm
